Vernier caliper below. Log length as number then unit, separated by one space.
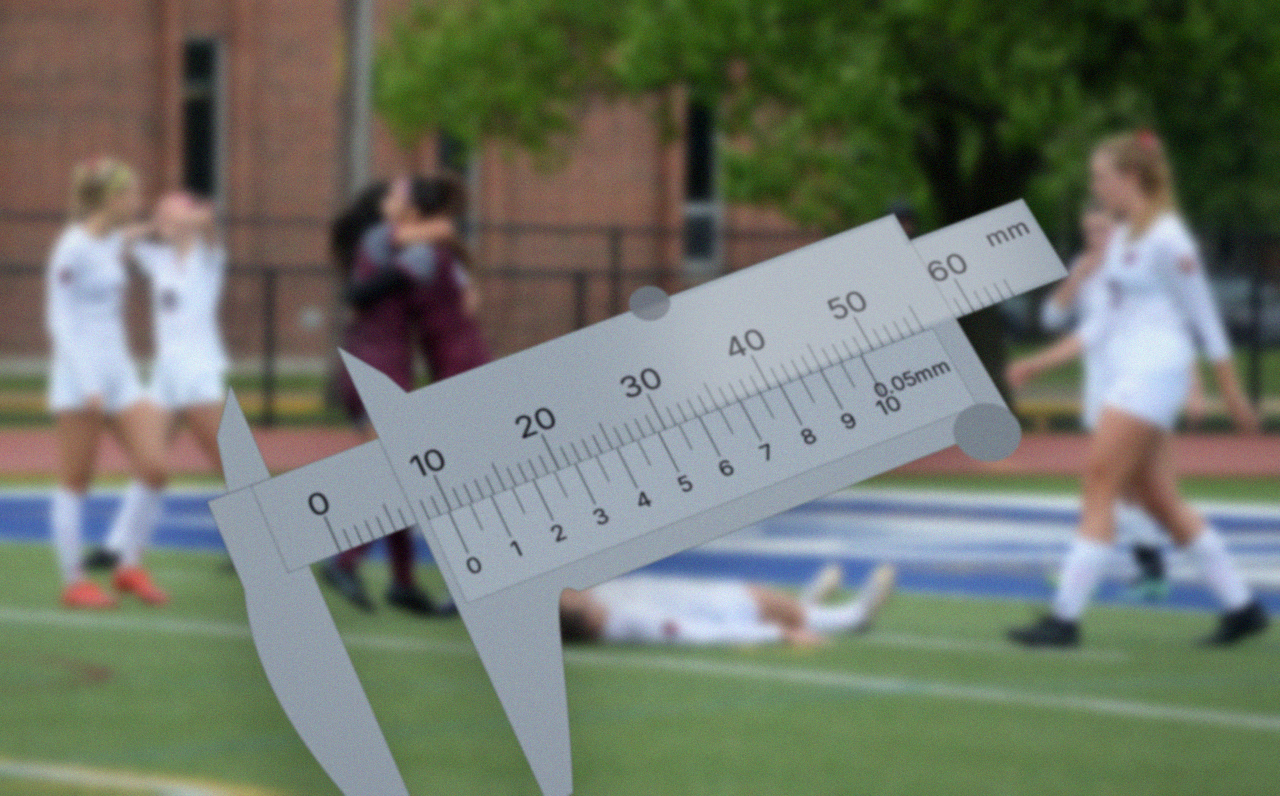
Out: 9.8 mm
